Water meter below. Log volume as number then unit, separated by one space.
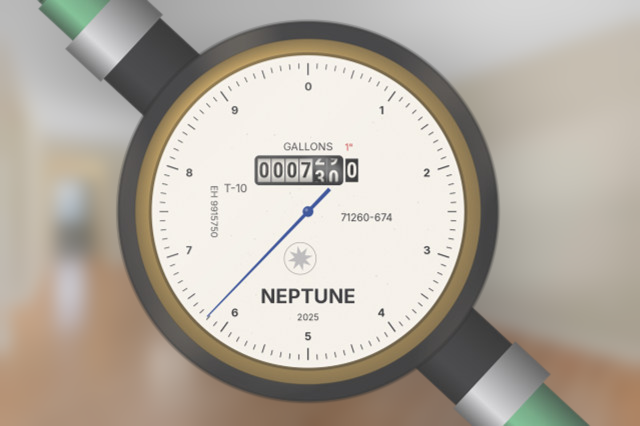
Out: 7296.2 gal
